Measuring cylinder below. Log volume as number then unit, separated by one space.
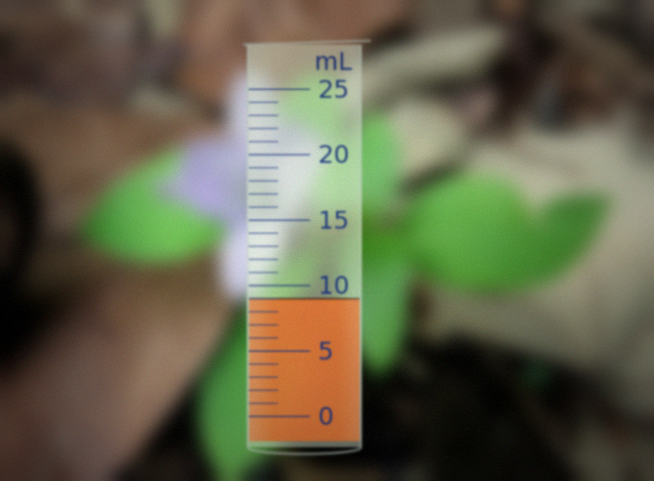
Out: 9 mL
